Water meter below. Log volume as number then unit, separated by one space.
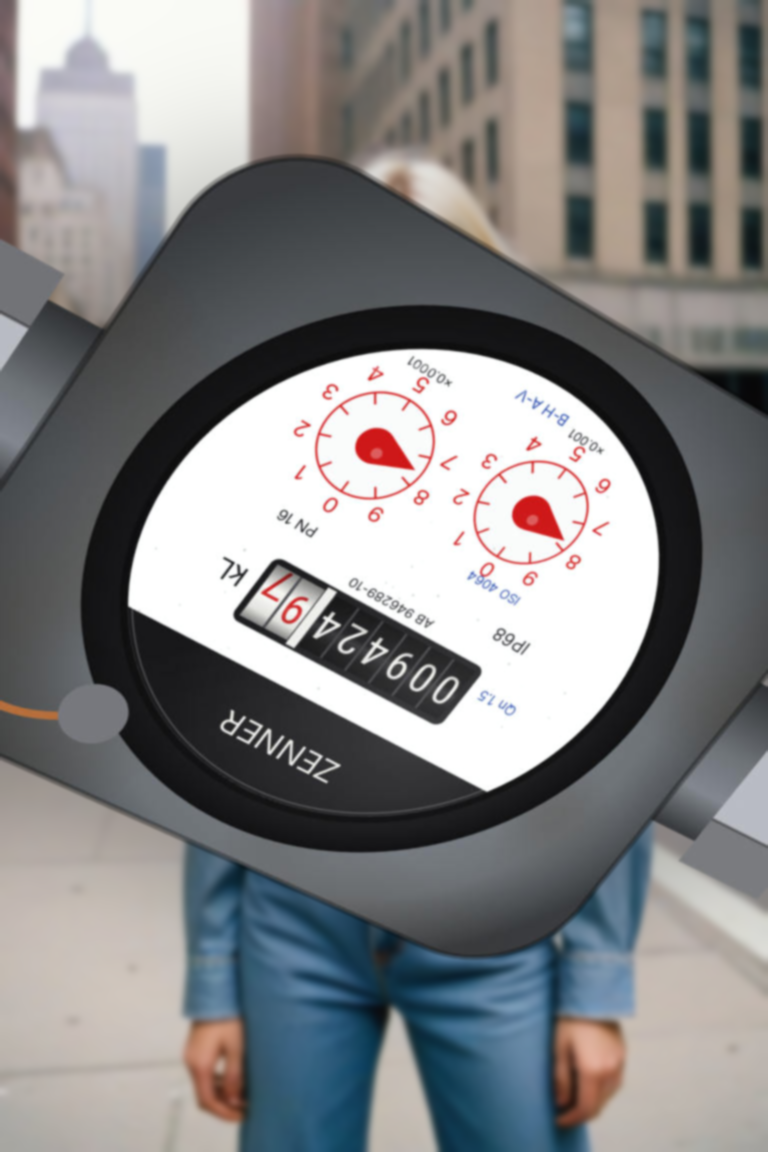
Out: 9424.9677 kL
